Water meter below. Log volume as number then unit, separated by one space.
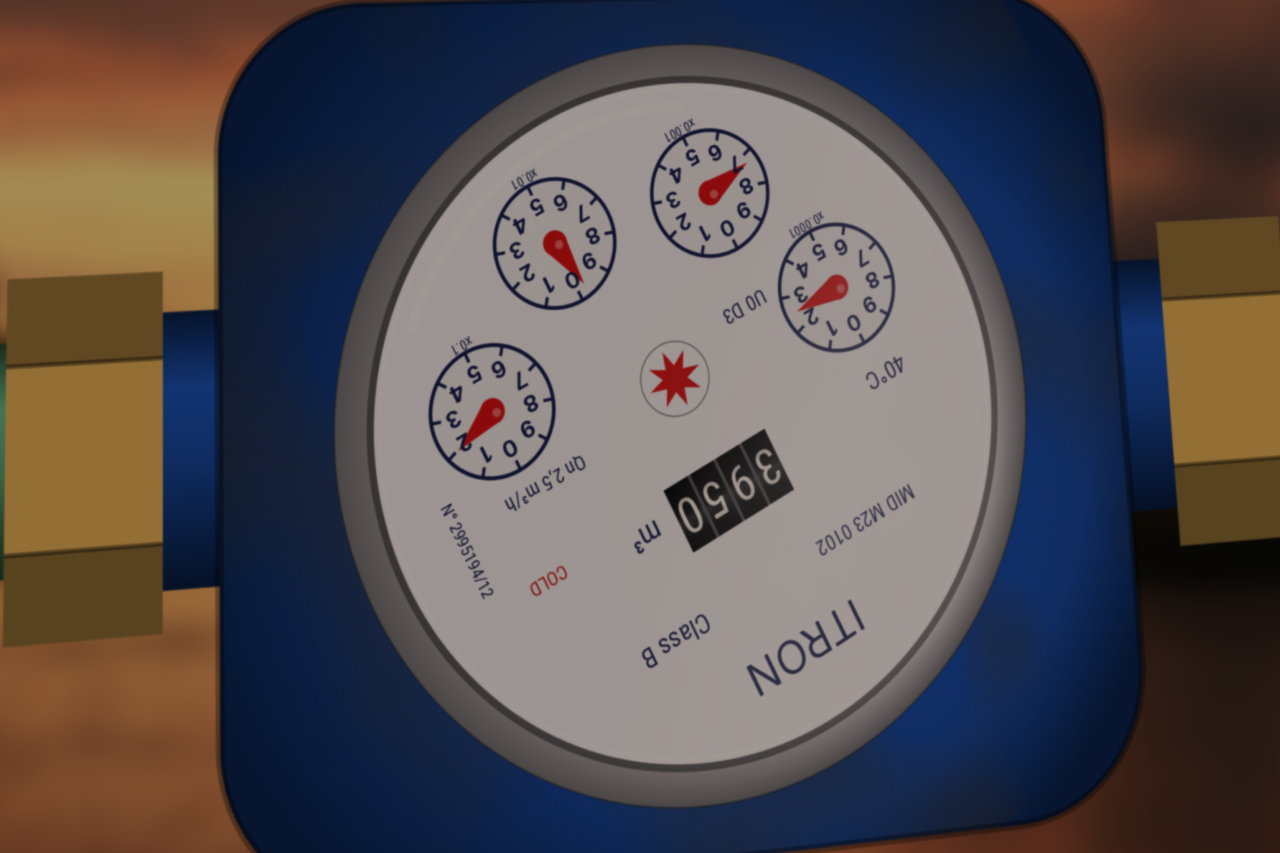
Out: 3950.1972 m³
